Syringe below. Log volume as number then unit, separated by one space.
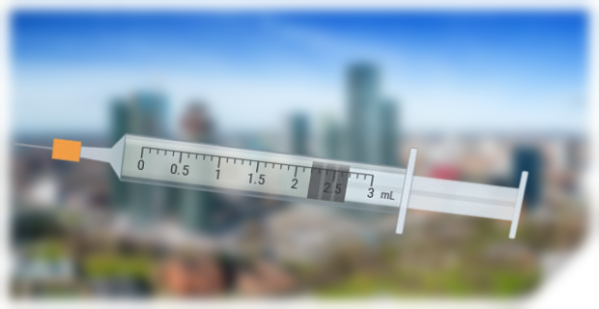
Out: 2.2 mL
